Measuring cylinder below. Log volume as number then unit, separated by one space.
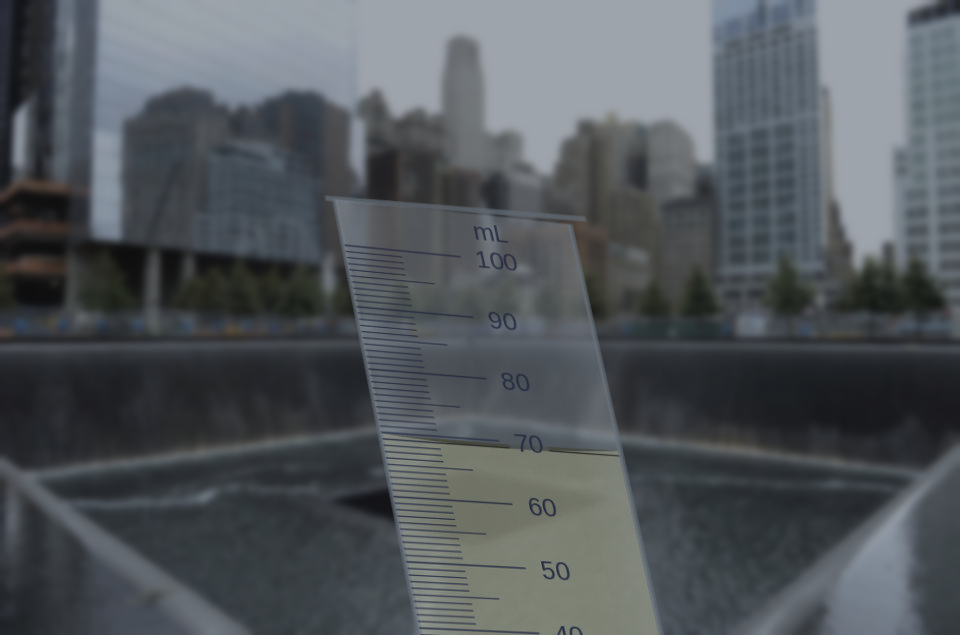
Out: 69 mL
